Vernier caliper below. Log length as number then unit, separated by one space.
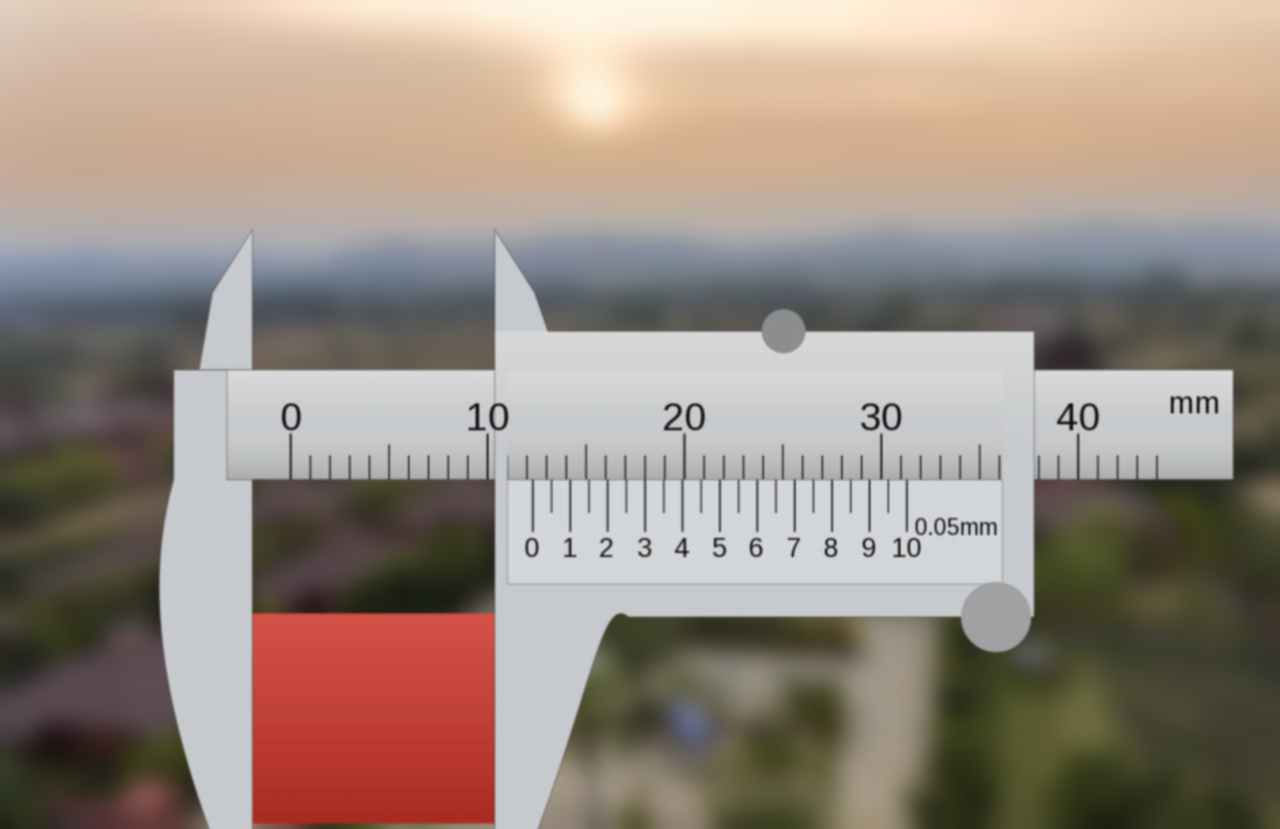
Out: 12.3 mm
